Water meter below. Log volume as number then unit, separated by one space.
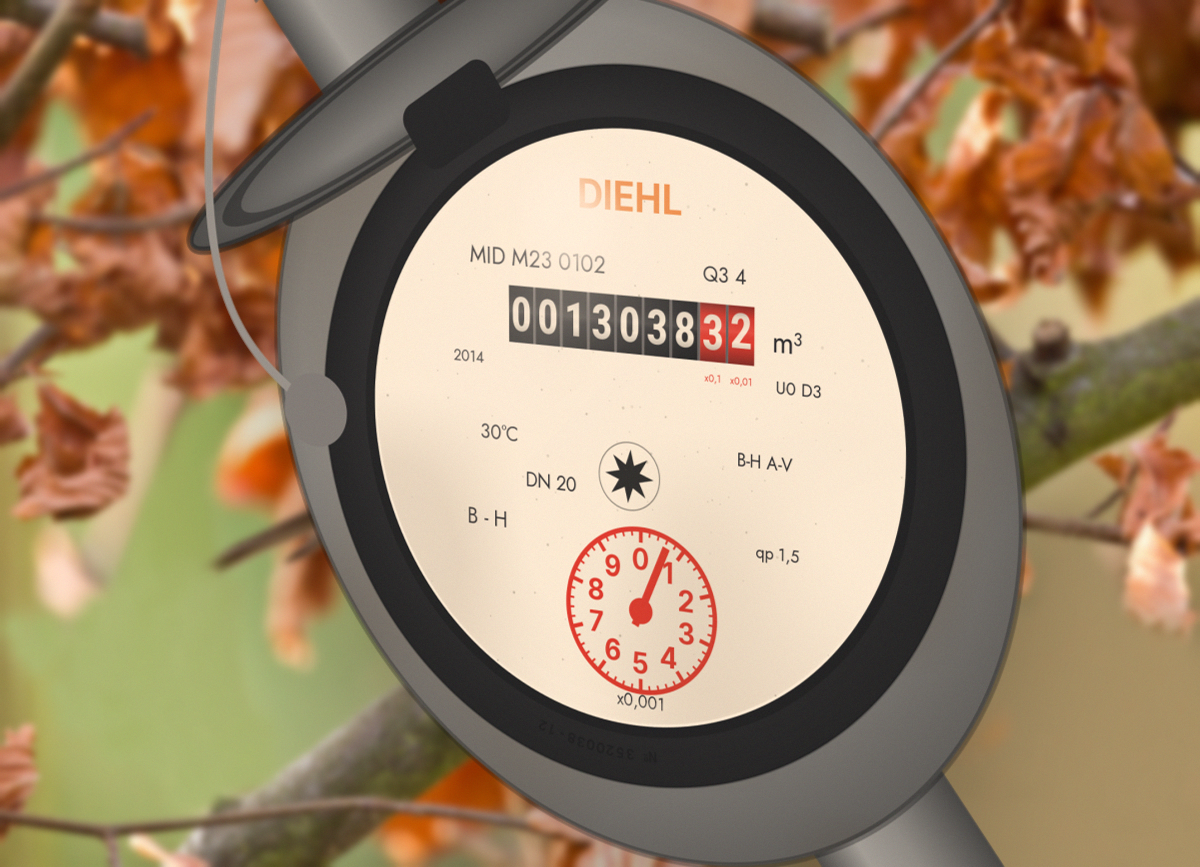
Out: 13038.320 m³
